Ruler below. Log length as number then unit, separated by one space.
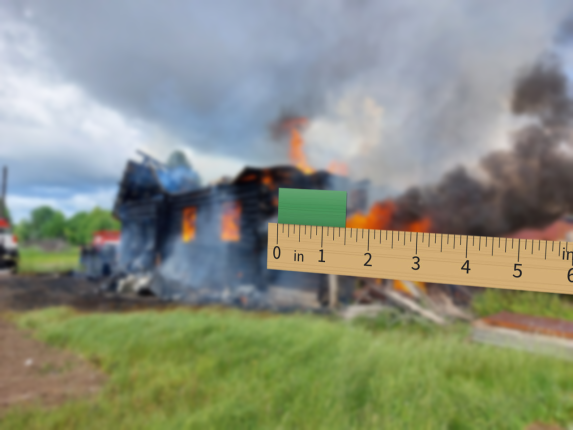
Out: 1.5 in
